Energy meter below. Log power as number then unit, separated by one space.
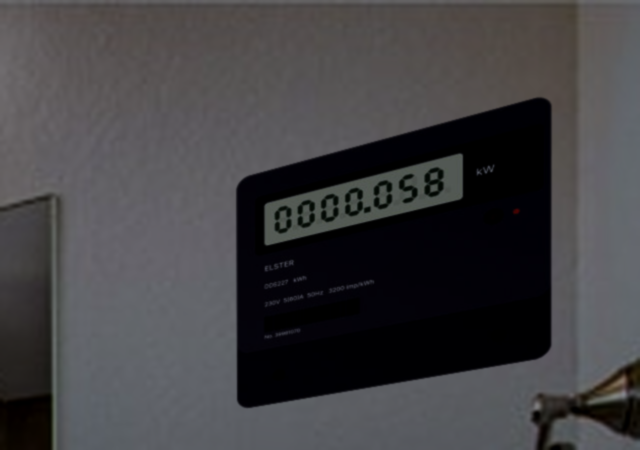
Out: 0.058 kW
